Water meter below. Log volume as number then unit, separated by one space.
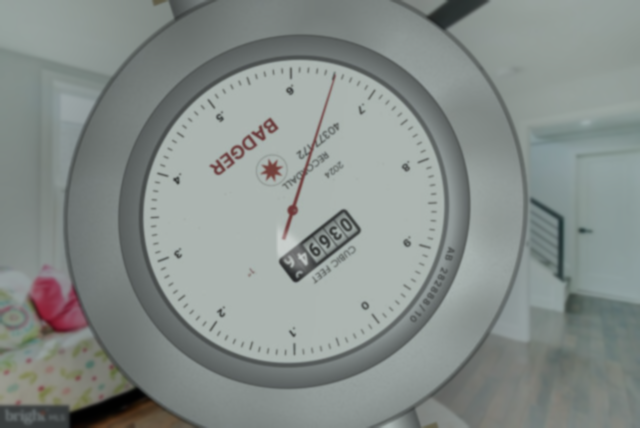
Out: 36945.65 ft³
